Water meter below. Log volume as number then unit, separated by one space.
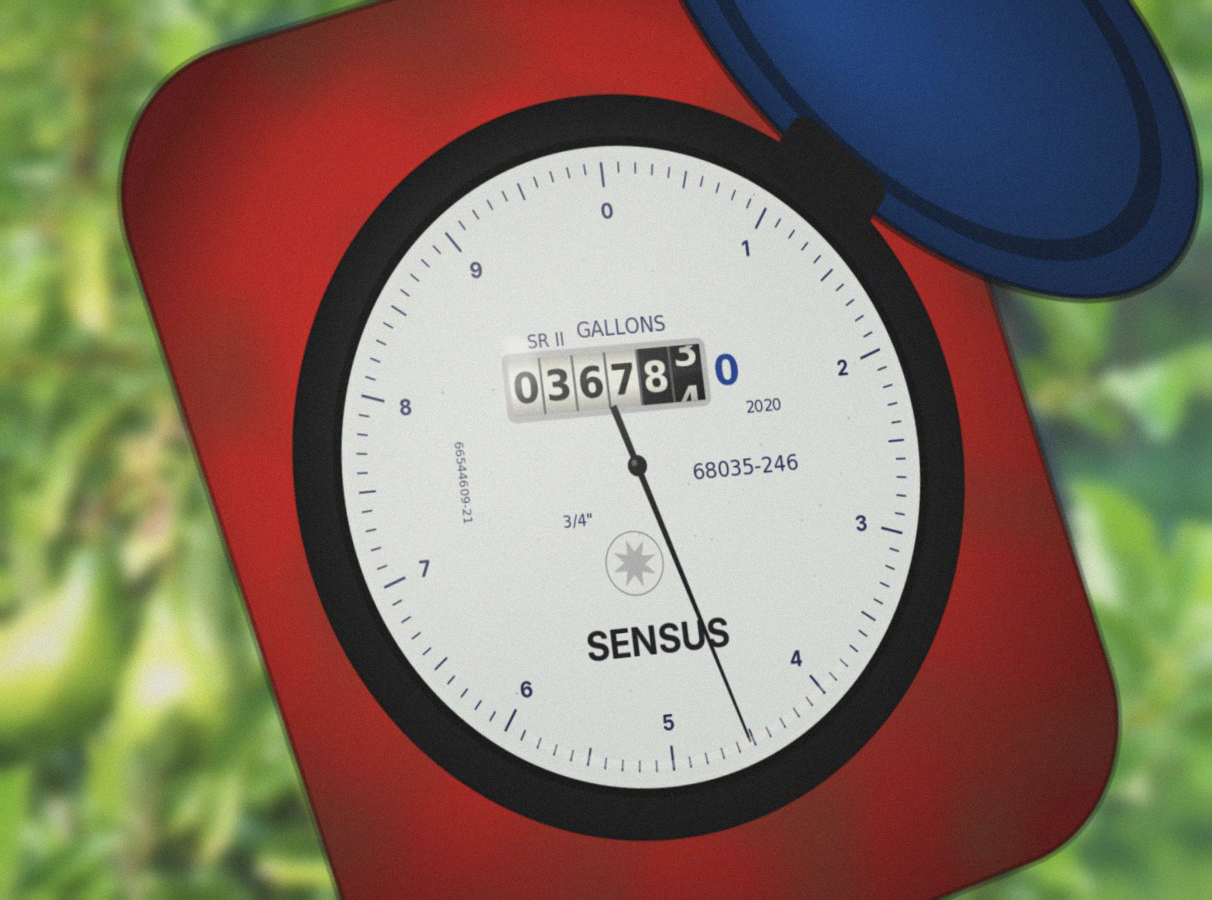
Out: 367834.5 gal
